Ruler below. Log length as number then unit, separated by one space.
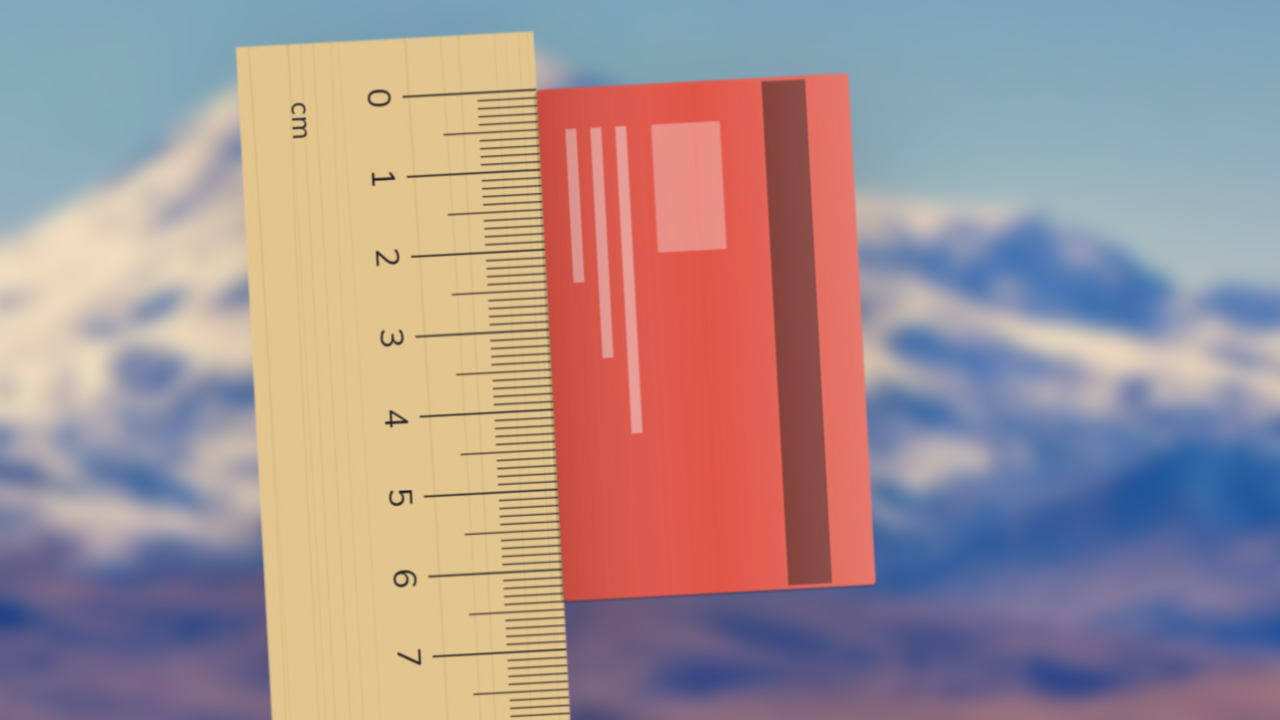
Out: 6.4 cm
